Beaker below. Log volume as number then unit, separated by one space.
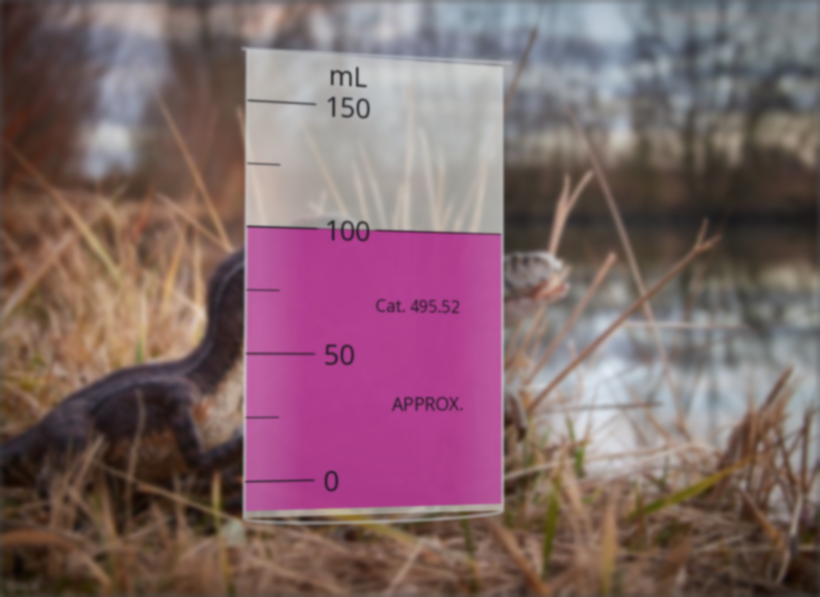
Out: 100 mL
